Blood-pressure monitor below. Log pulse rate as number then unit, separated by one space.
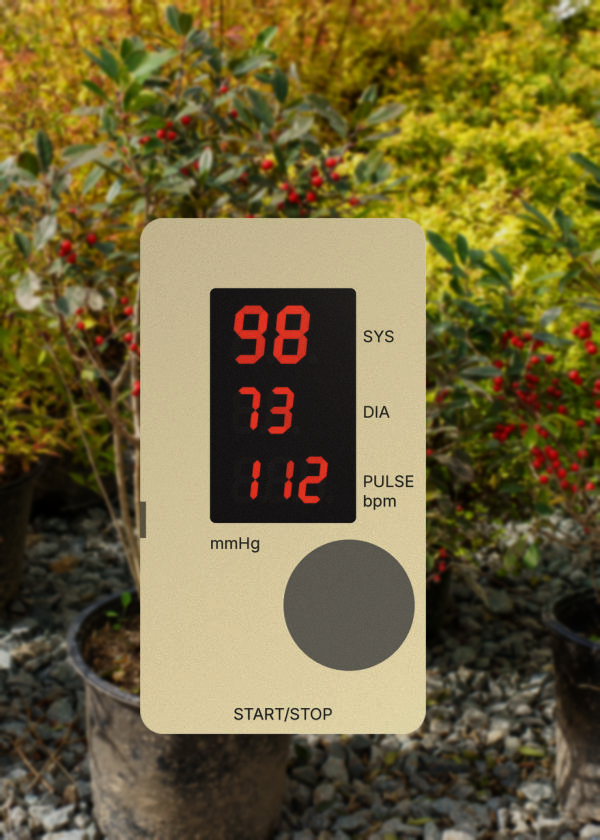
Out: 112 bpm
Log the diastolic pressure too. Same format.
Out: 73 mmHg
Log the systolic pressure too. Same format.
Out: 98 mmHg
